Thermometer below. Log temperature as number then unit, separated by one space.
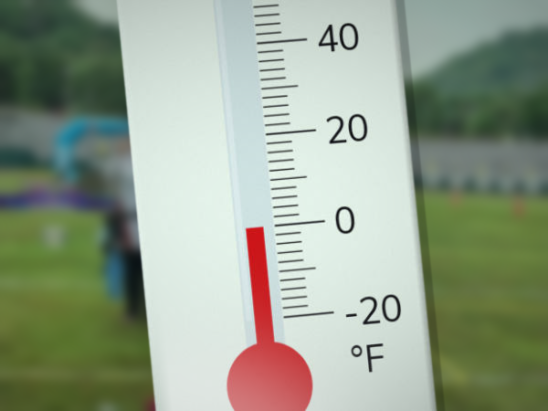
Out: 0 °F
